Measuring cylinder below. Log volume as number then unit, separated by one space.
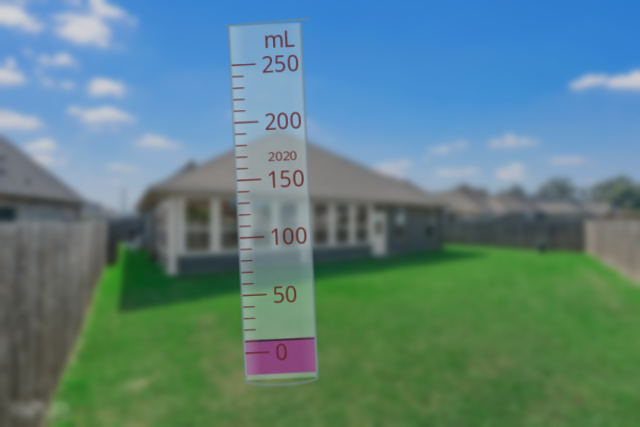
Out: 10 mL
